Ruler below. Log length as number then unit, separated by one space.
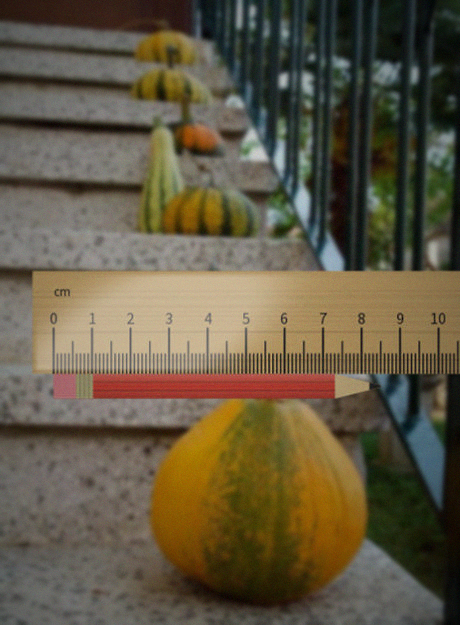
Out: 8.5 cm
